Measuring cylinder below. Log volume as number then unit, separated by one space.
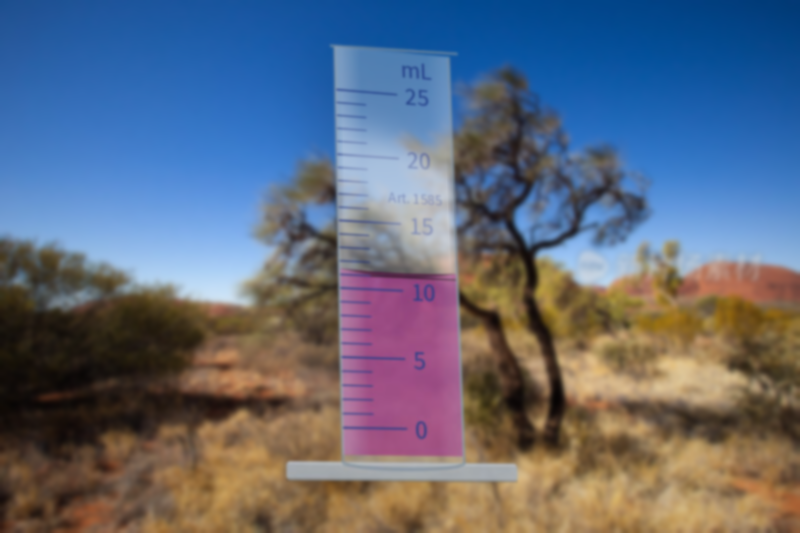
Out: 11 mL
